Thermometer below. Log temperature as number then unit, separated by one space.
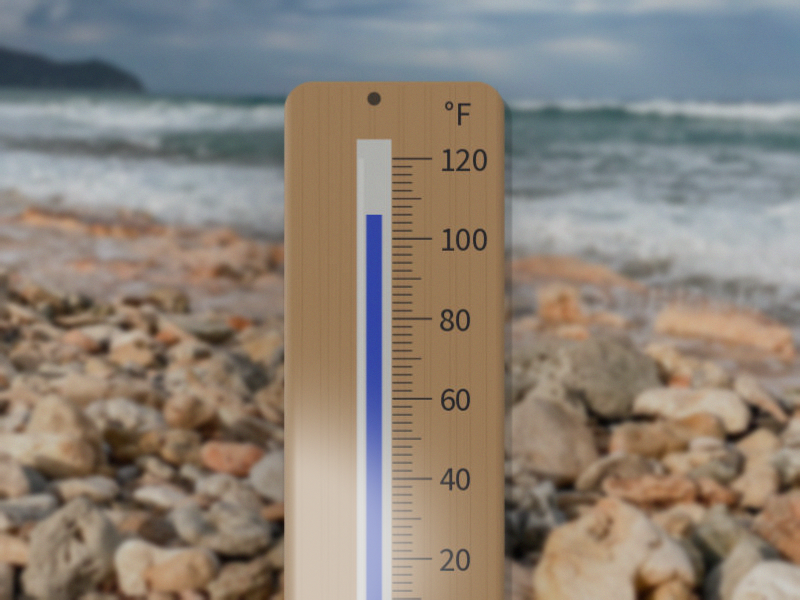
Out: 106 °F
